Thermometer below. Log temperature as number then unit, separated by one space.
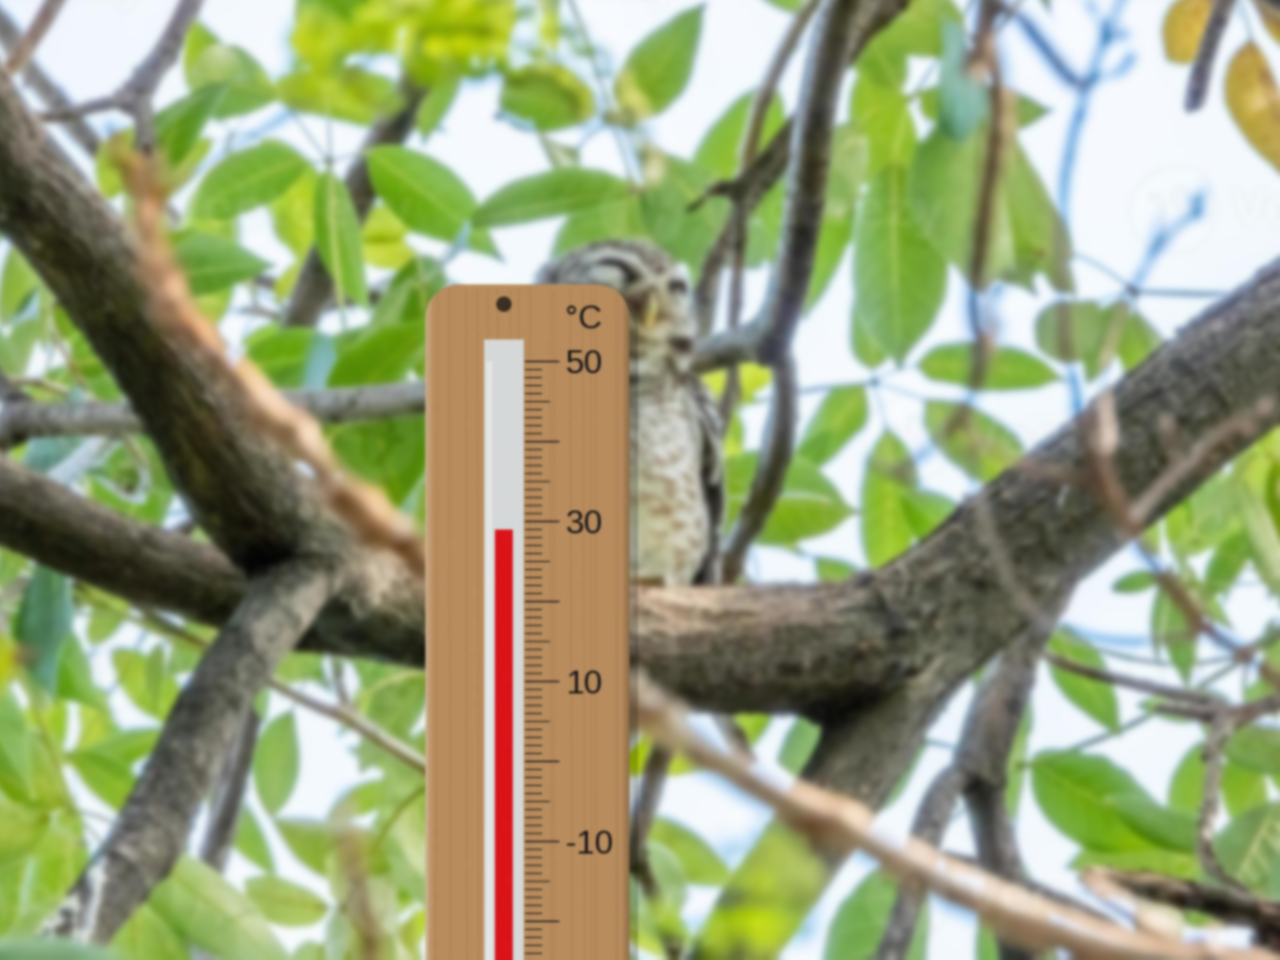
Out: 29 °C
